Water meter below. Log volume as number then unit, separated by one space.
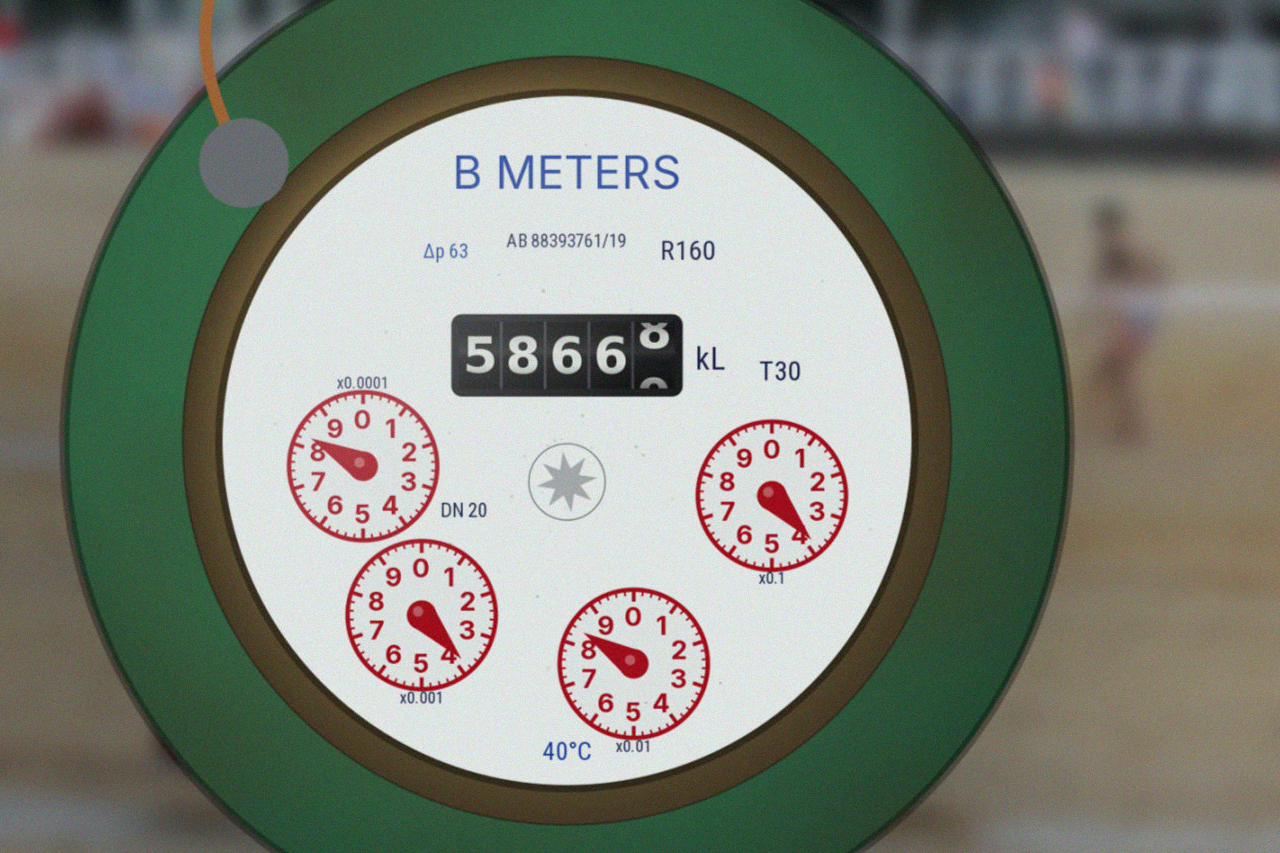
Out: 58668.3838 kL
